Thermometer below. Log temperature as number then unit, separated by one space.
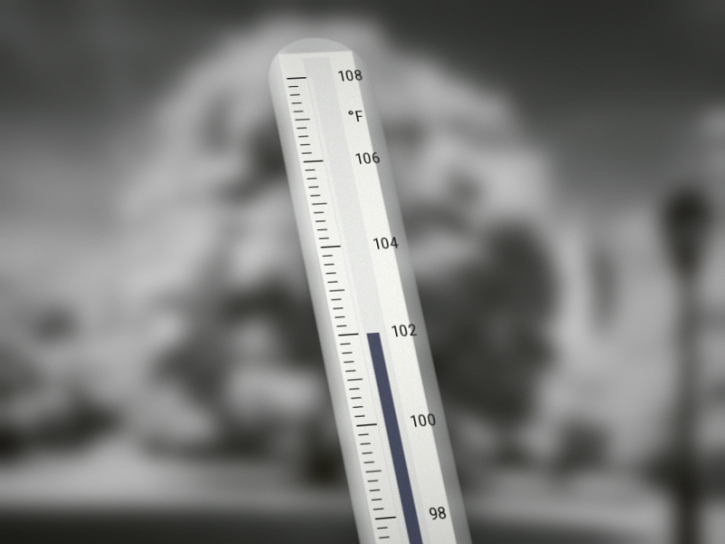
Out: 102 °F
